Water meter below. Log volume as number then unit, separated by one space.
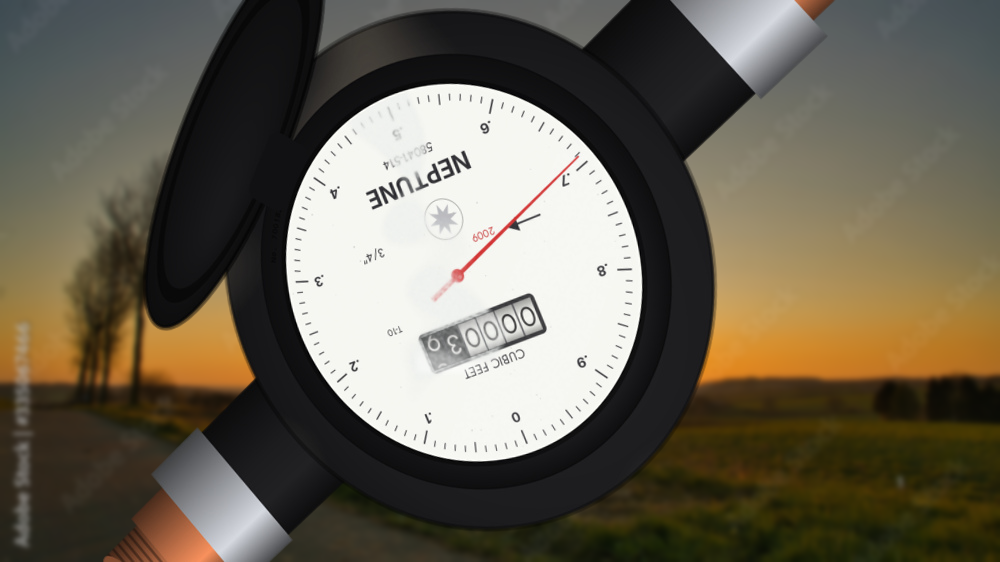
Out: 38.69 ft³
